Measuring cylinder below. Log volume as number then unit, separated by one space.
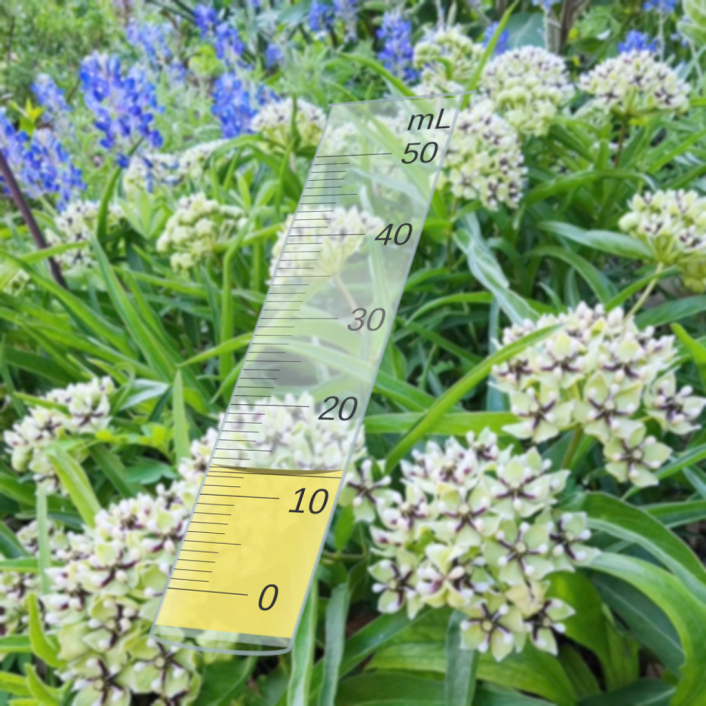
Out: 12.5 mL
